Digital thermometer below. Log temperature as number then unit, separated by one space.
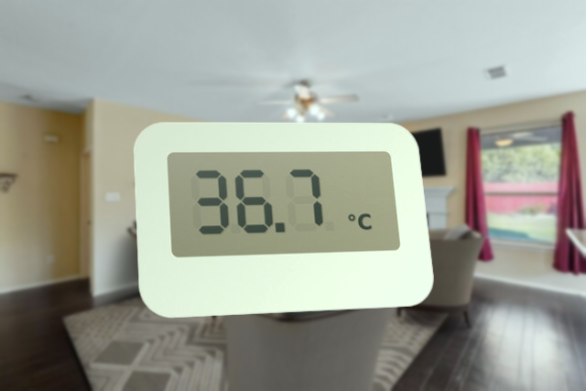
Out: 36.7 °C
